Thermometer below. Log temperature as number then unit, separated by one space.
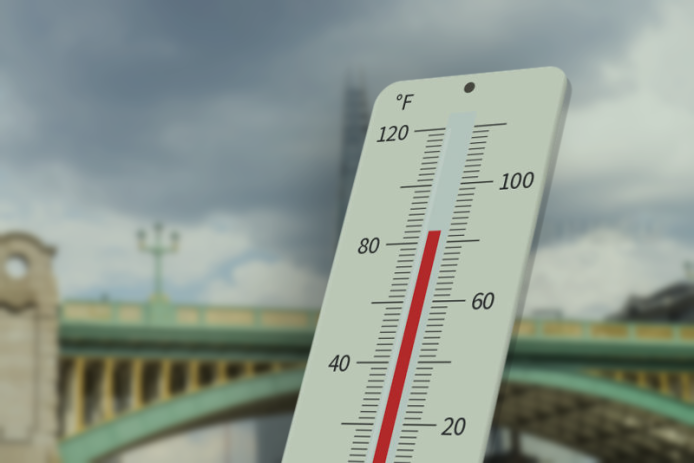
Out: 84 °F
